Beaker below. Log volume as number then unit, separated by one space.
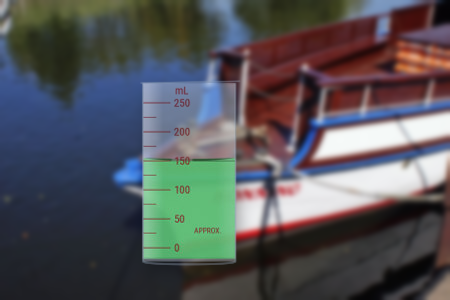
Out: 150 mL
